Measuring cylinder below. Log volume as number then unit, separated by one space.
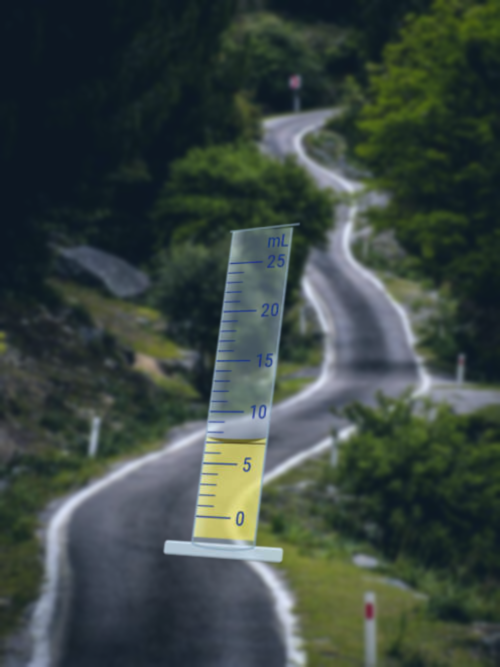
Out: 7 mL
